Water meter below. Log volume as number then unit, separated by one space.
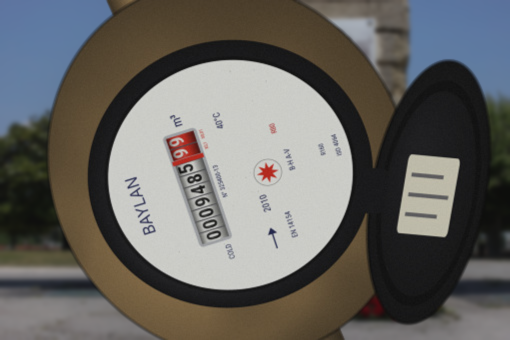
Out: 9485.99 m³
